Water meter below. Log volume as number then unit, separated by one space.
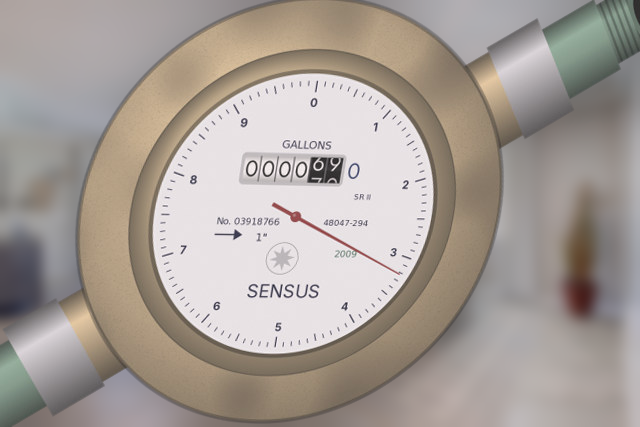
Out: 693.2 gal
